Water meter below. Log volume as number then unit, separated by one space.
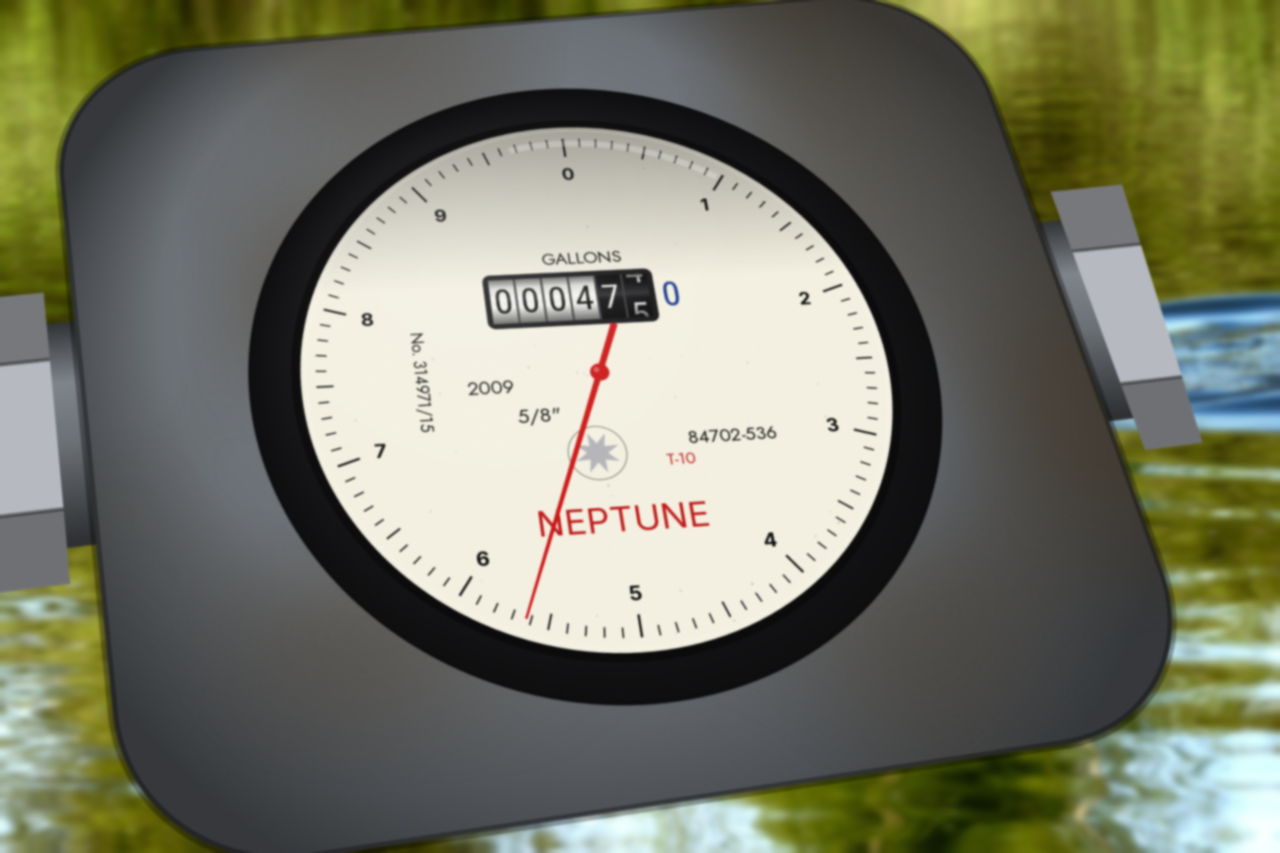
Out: 4745.6 gal
